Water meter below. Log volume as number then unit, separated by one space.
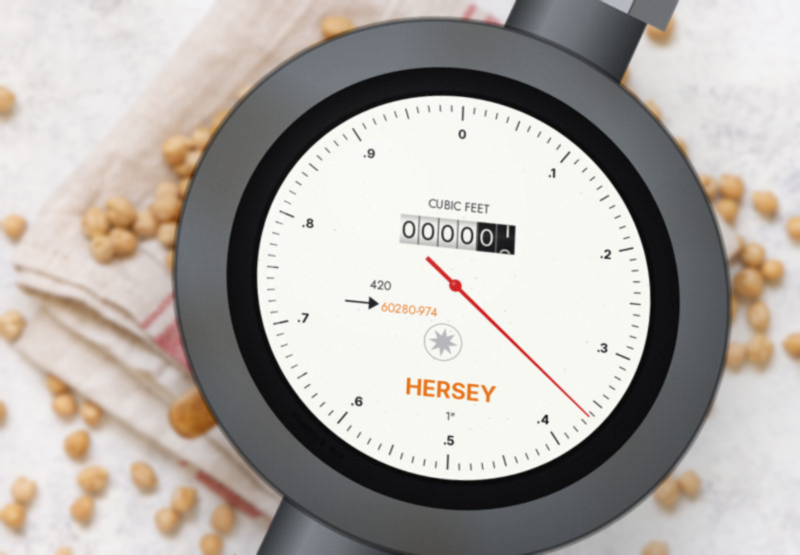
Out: 1.36 ft³
